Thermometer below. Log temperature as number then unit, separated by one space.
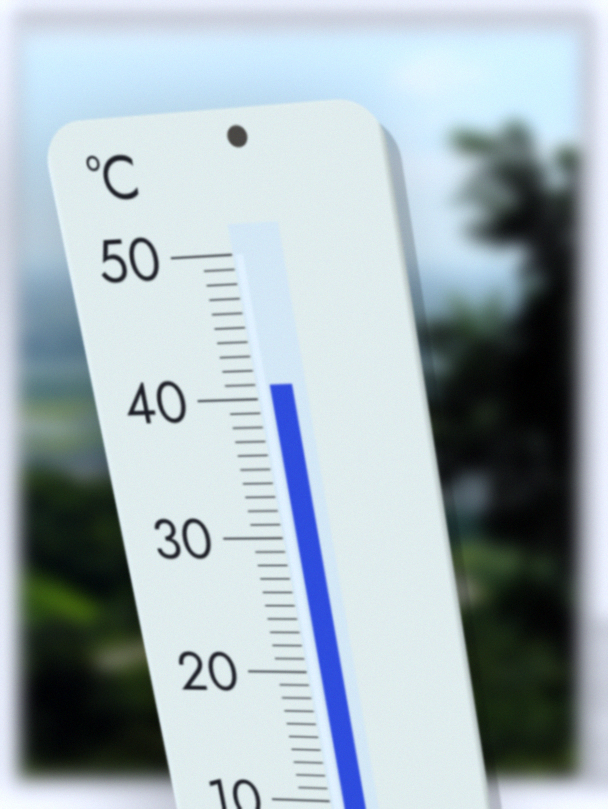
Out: 41 °C
